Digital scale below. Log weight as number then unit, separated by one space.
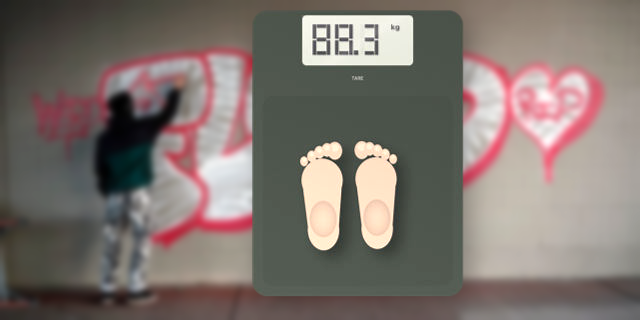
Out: 88.3 kg
